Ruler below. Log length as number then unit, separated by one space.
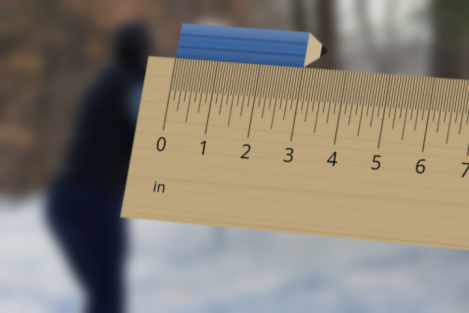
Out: 3.5 in
